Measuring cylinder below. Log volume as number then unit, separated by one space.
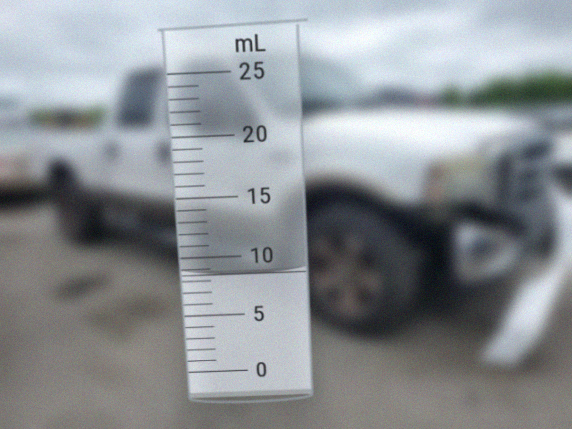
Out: 8.5 mL
